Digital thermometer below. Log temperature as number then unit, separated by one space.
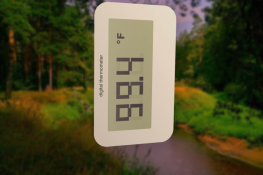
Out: 99.4 °F
